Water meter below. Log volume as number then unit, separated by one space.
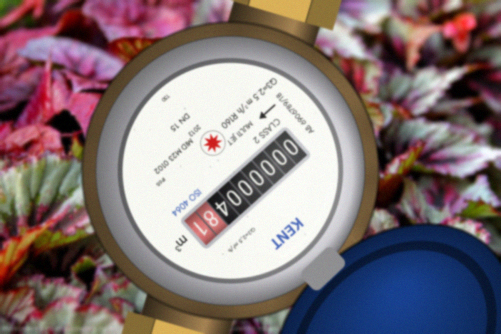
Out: 4.81 m³
